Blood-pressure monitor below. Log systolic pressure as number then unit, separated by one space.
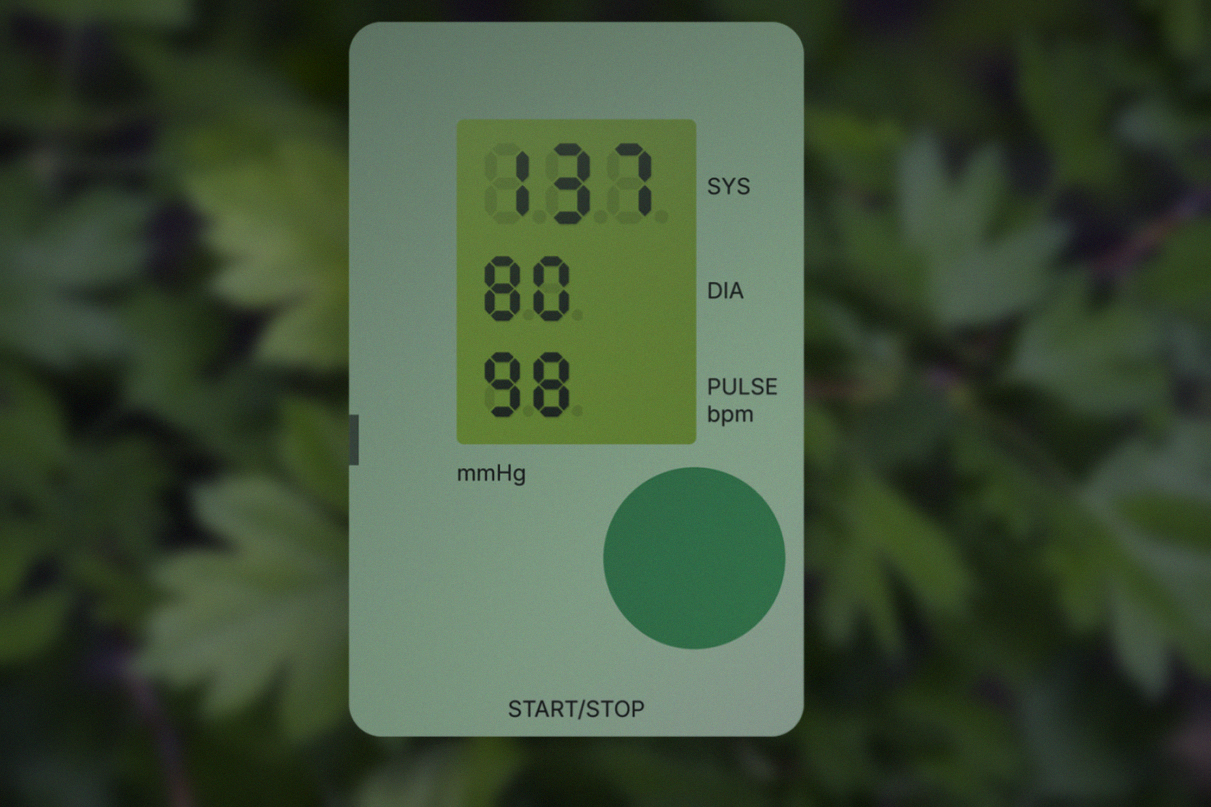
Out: 137 mmHg
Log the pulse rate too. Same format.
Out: 98 bpm
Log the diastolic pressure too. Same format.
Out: 80 mmHg
